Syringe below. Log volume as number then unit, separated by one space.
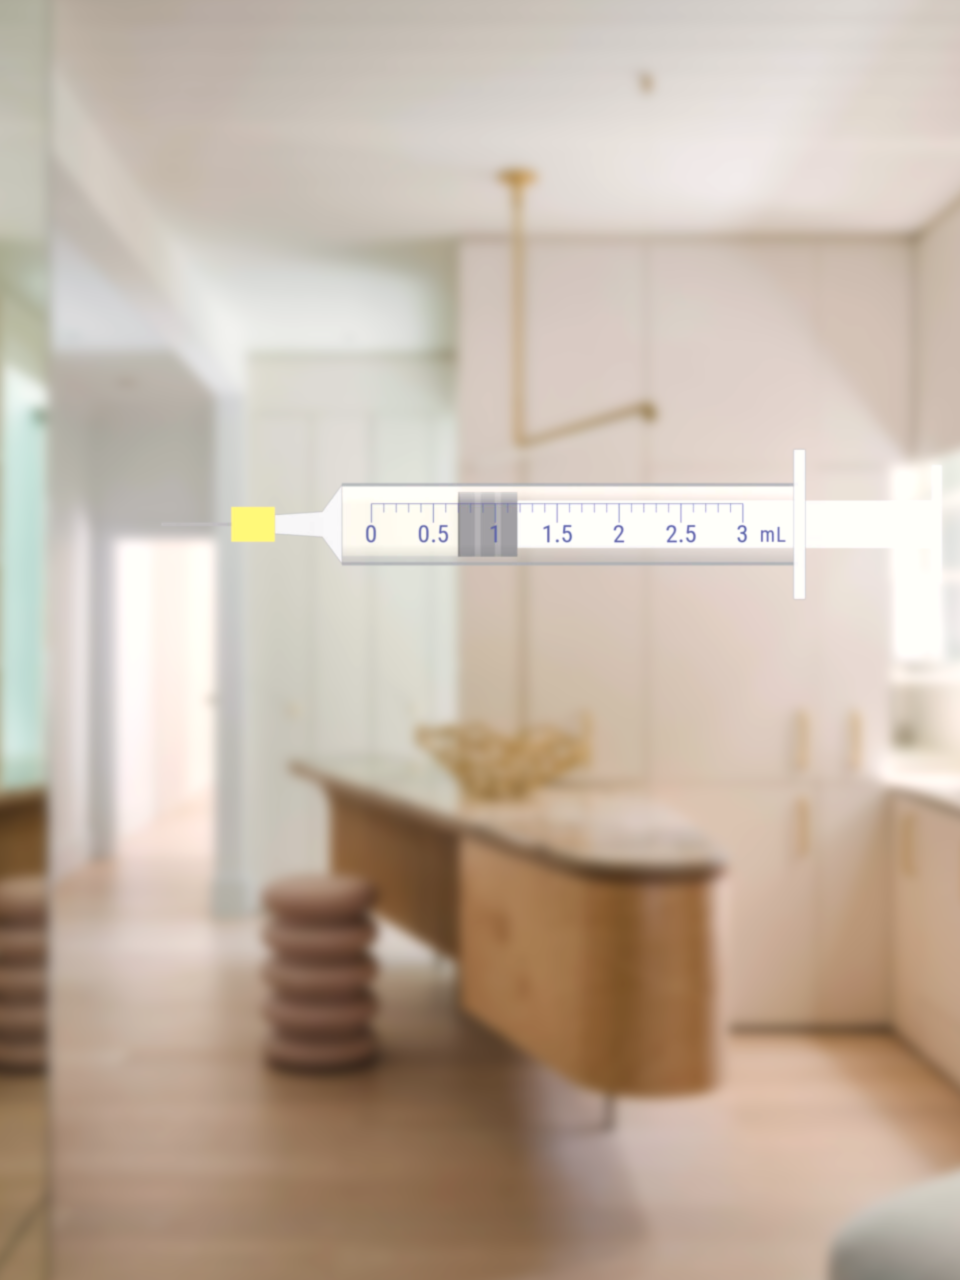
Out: 0.7 mL
